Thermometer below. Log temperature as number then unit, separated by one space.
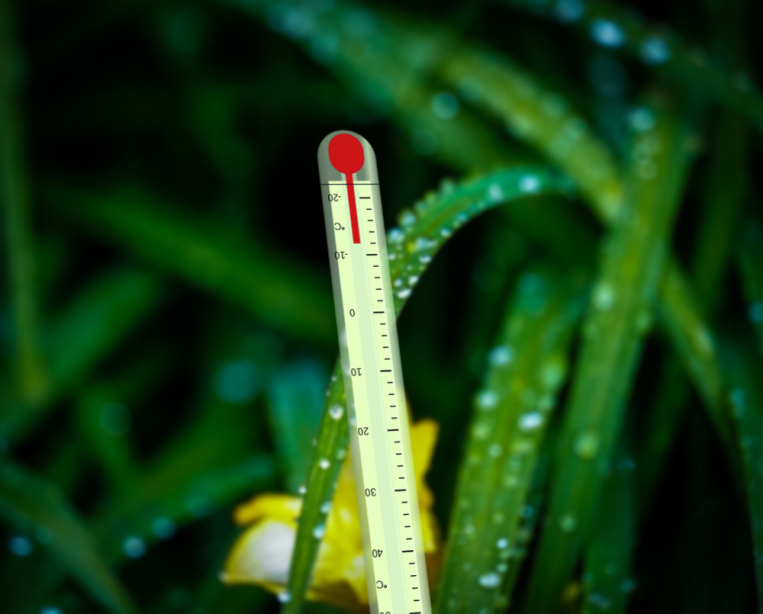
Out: -12 °C
